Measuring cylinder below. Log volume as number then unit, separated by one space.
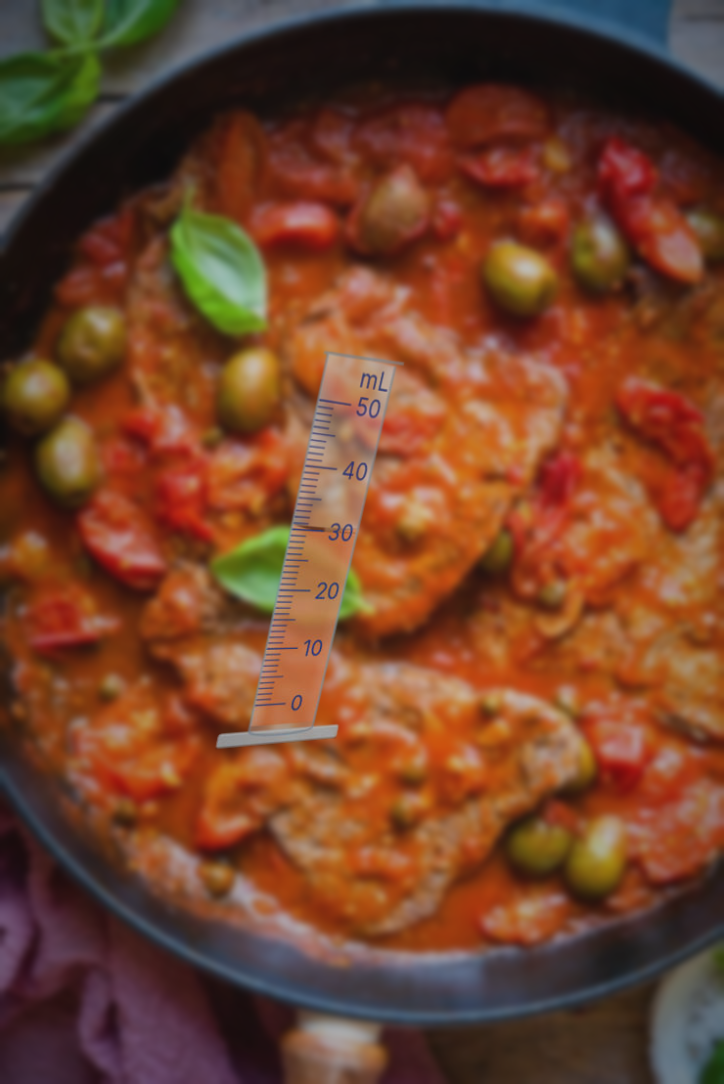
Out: 30 mL
